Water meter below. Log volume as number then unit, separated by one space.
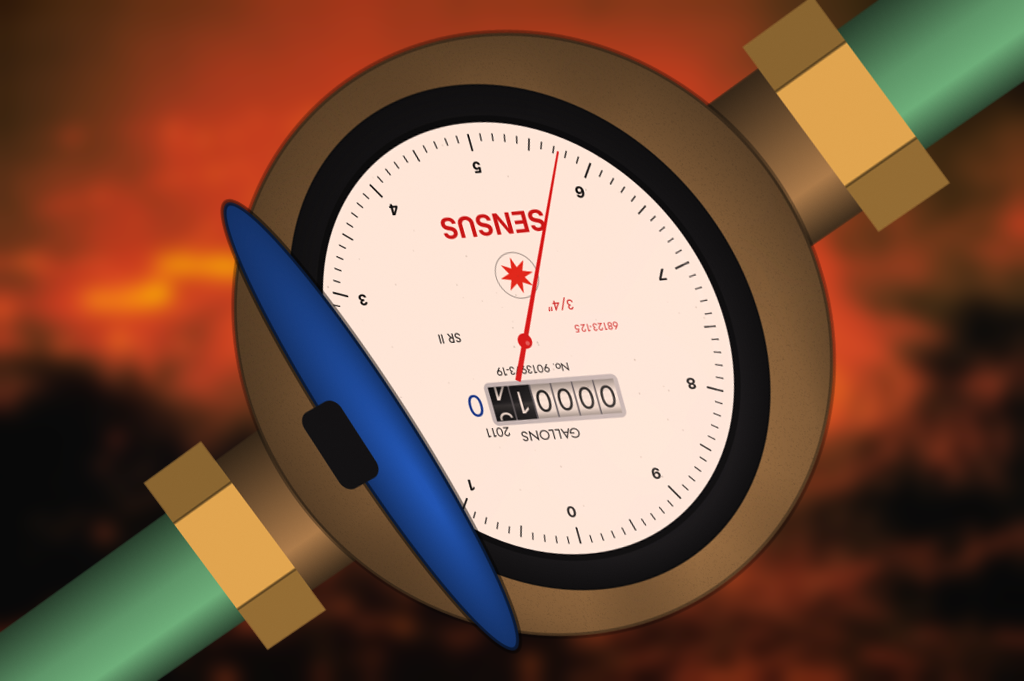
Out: 135.7 gal
